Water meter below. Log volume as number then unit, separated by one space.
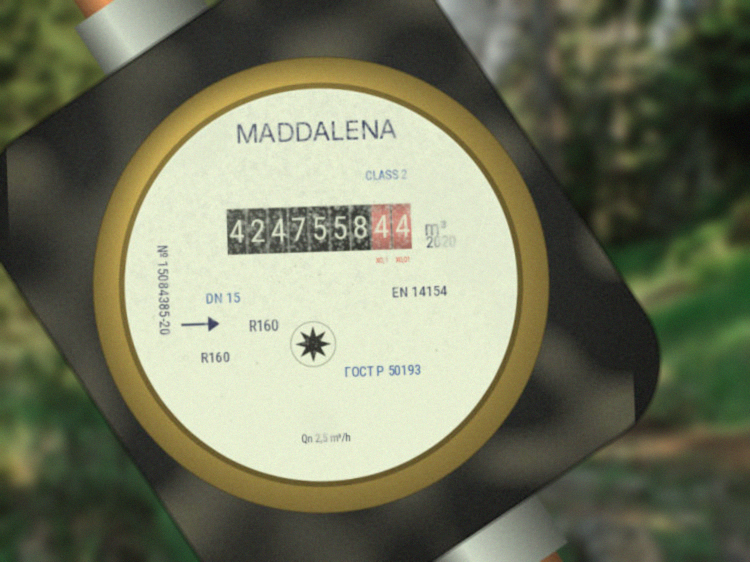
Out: 4247558.44 m³
